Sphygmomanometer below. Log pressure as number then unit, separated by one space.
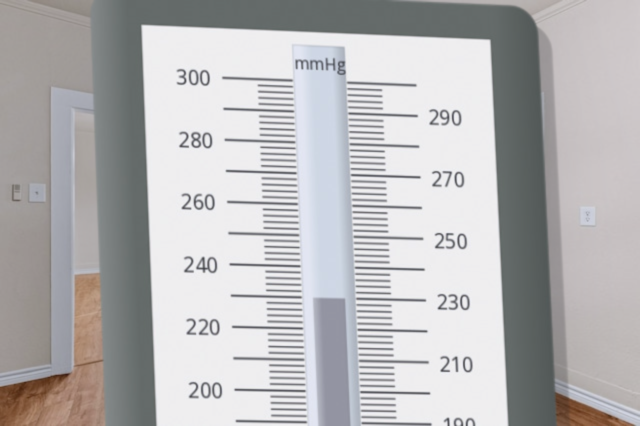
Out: 230 mmHg
